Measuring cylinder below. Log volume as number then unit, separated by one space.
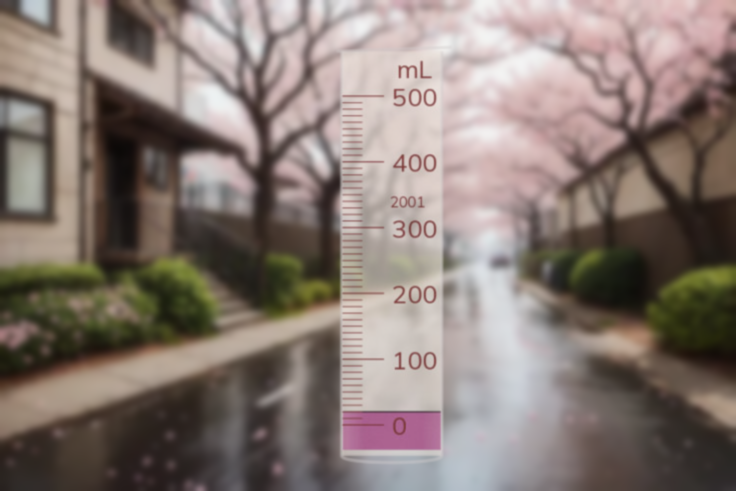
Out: 20 mL
